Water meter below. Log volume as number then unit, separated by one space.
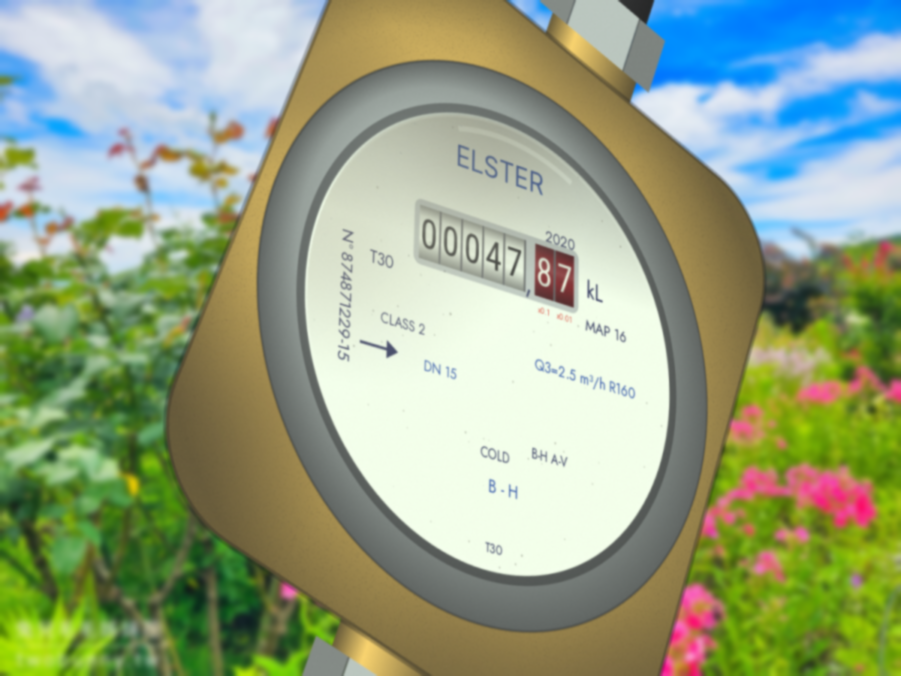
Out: 47.87 kL
